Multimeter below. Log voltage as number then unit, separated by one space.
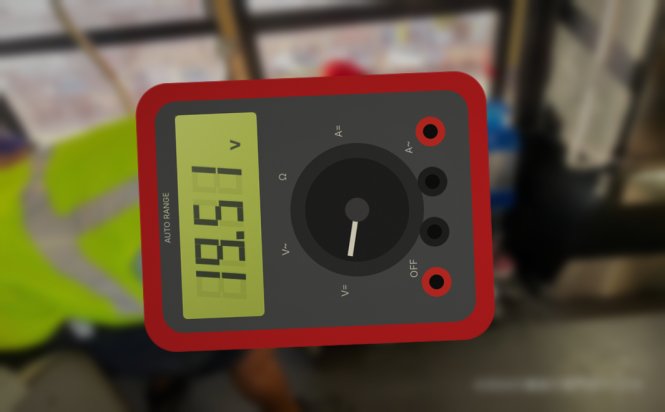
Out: 19.51 V
